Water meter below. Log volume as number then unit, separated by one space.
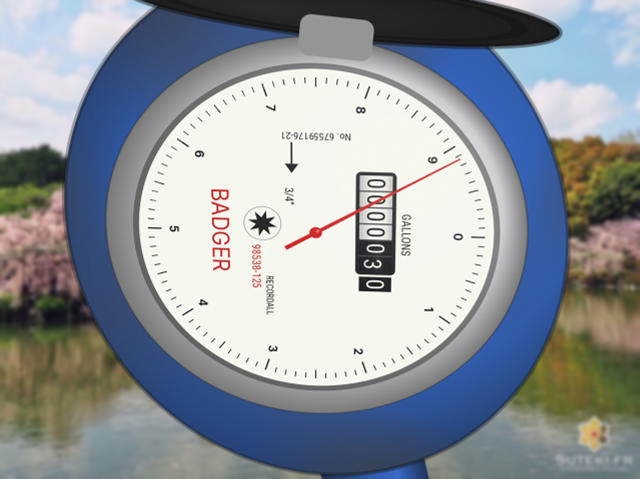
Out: 29.1 gal
